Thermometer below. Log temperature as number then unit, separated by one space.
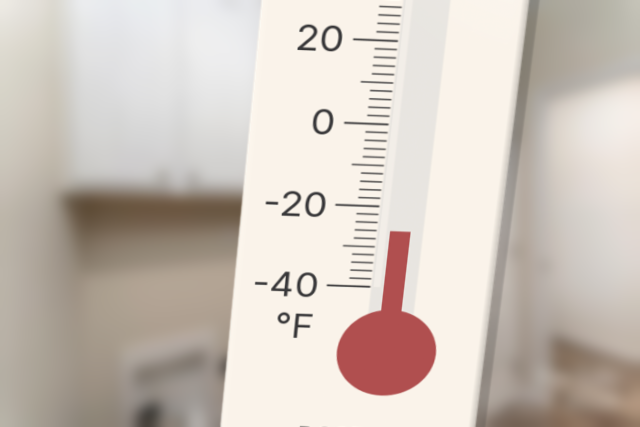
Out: -26 °F
